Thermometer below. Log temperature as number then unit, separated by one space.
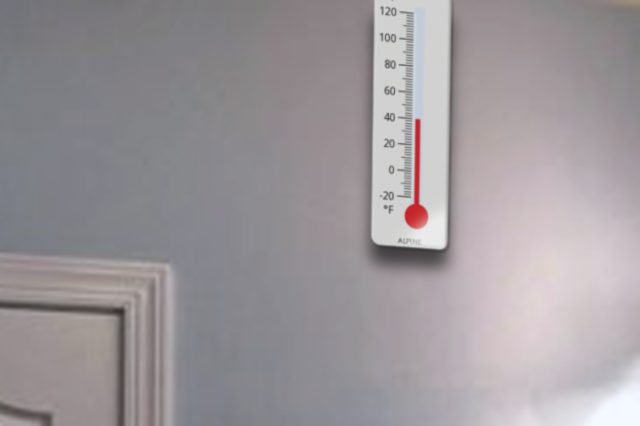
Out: 40 °F
